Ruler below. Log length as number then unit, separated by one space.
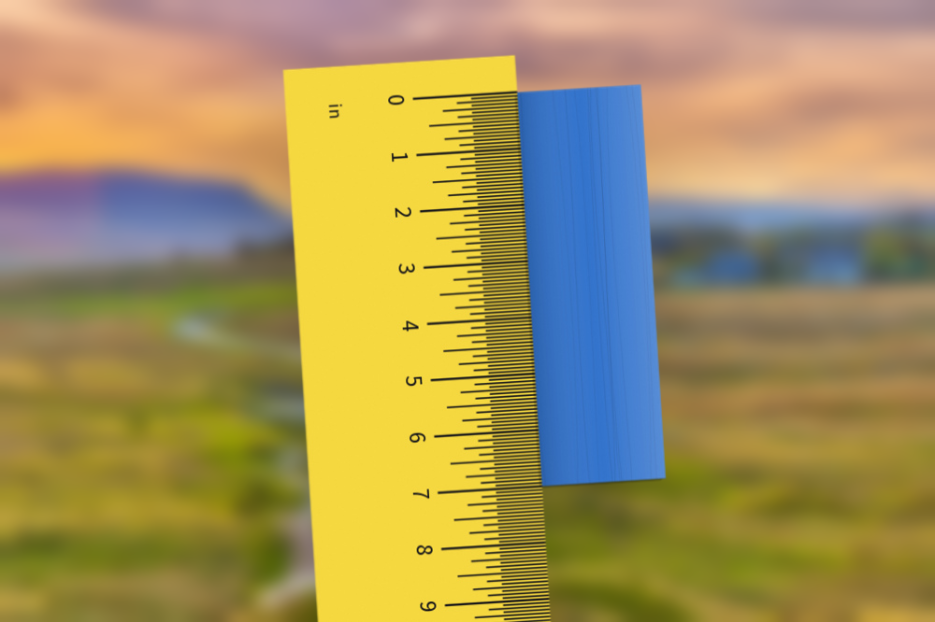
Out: 7 in
